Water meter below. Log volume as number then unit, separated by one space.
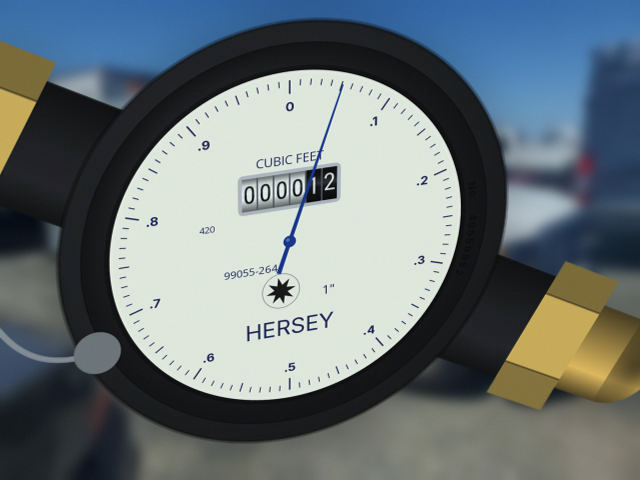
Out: 12.05 ft³
